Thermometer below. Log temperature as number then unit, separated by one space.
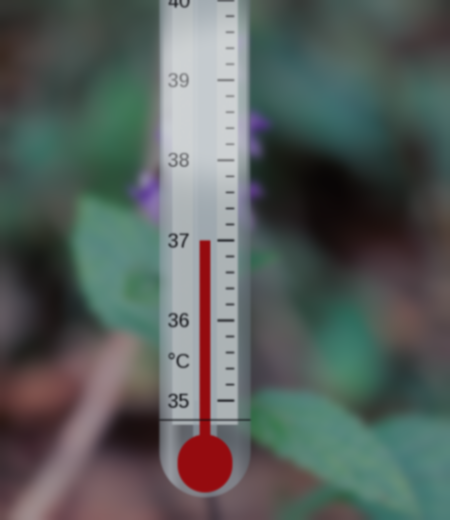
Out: 37 °C
